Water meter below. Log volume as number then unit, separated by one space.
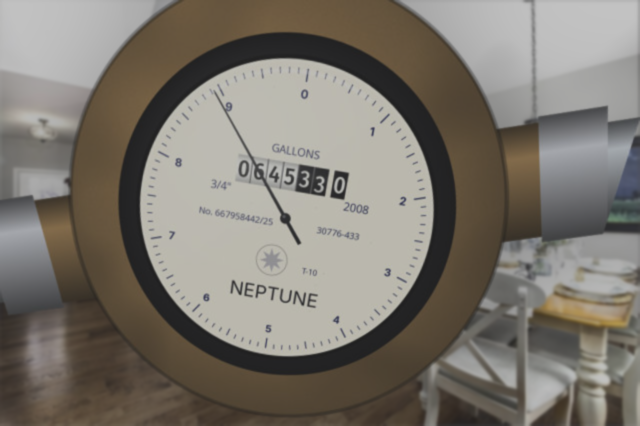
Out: 645328.9 gal
